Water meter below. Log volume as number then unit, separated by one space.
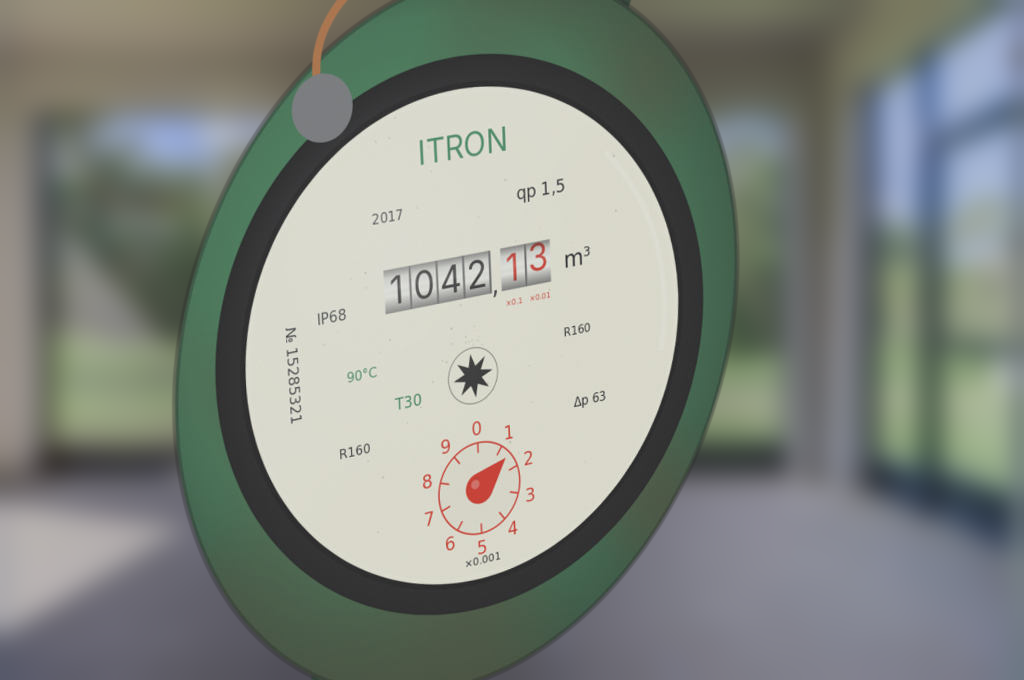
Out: 1042.131 m³
